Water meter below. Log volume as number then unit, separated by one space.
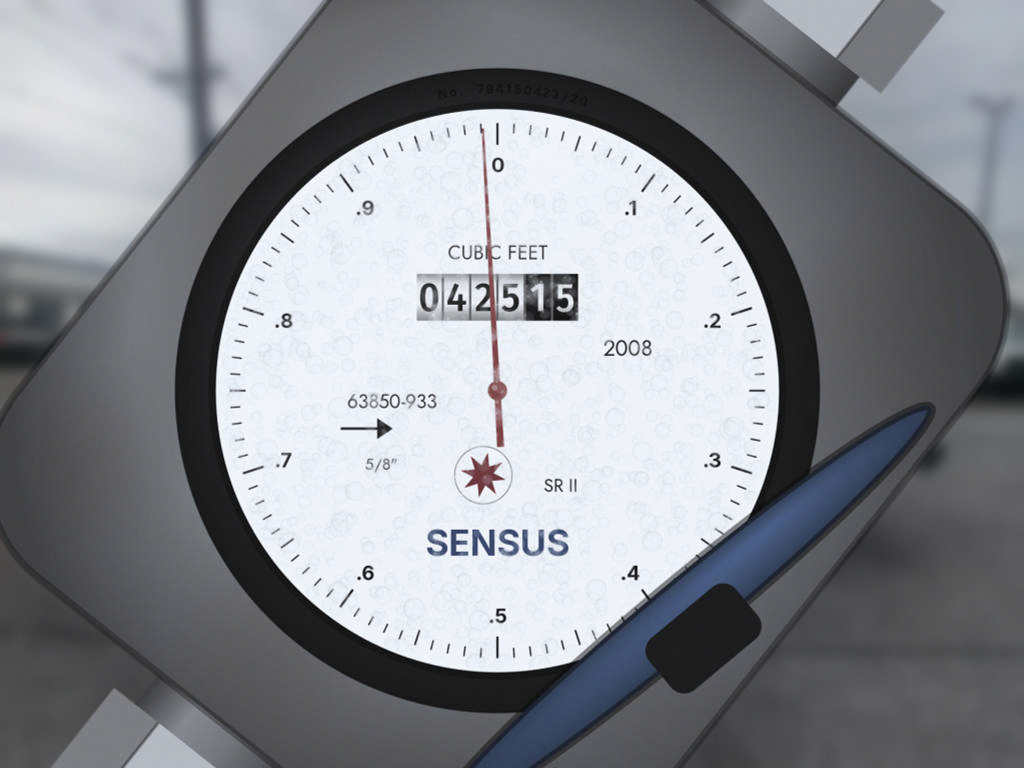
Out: 42514.99 ft³
